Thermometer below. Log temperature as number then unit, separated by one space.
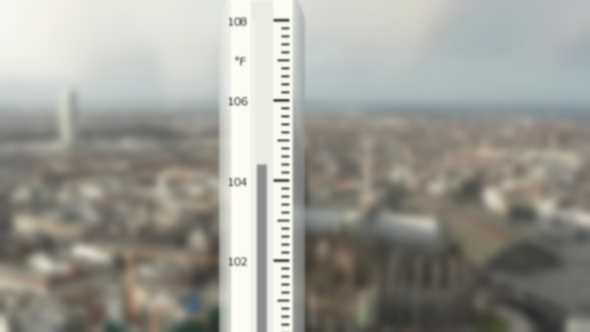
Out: 104.4 °F
